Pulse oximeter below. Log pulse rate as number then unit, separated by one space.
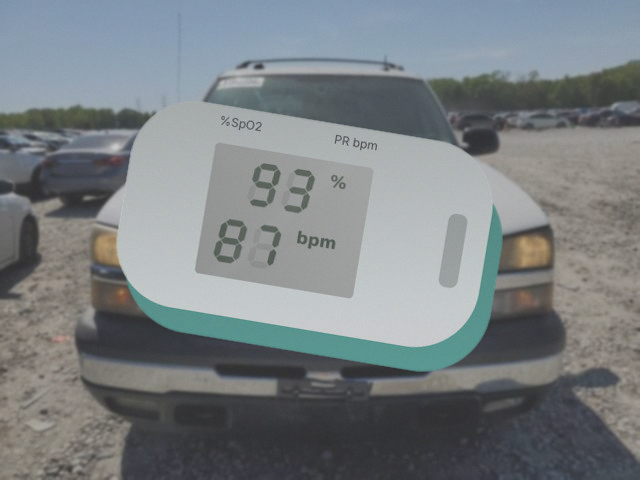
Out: 87 bpm
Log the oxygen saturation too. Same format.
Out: 93 %
